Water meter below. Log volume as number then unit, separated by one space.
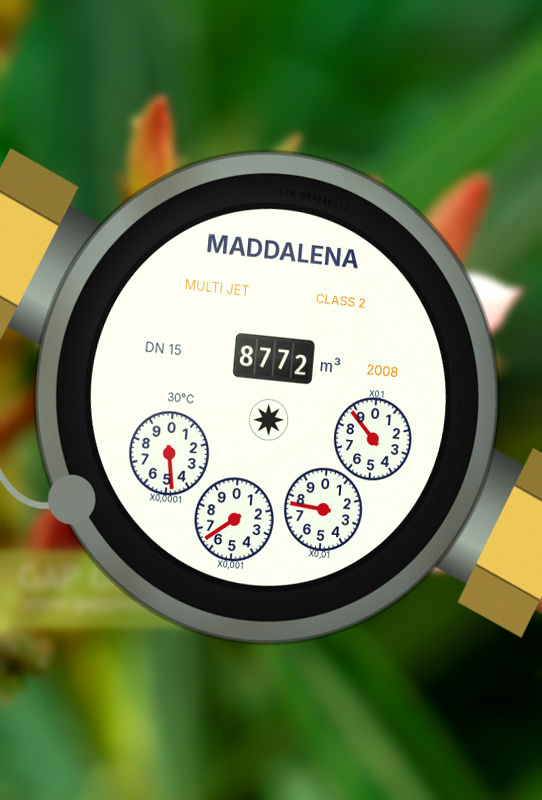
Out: 8771.8764 m³
